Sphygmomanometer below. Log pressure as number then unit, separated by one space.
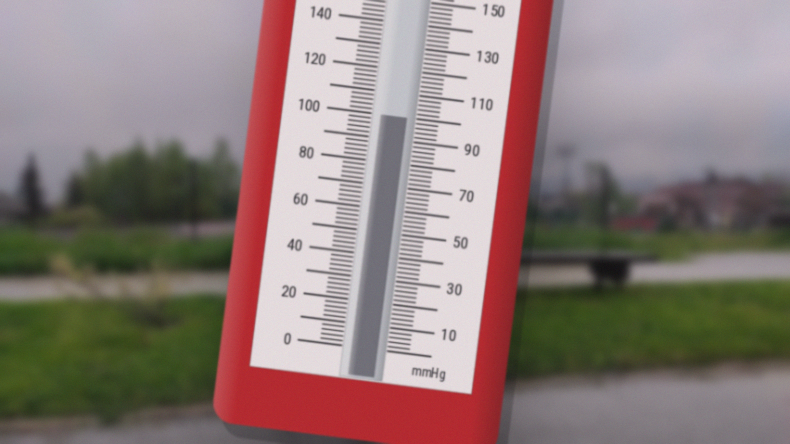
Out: 100 mmHg
